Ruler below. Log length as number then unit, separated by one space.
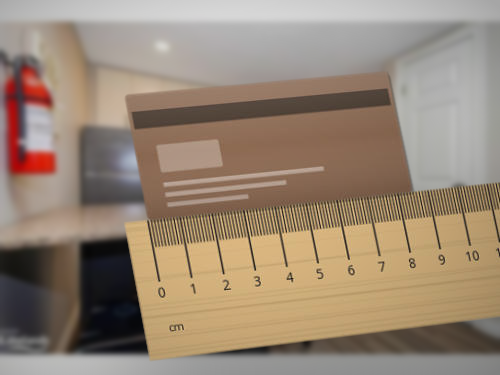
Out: 8.5 cm
